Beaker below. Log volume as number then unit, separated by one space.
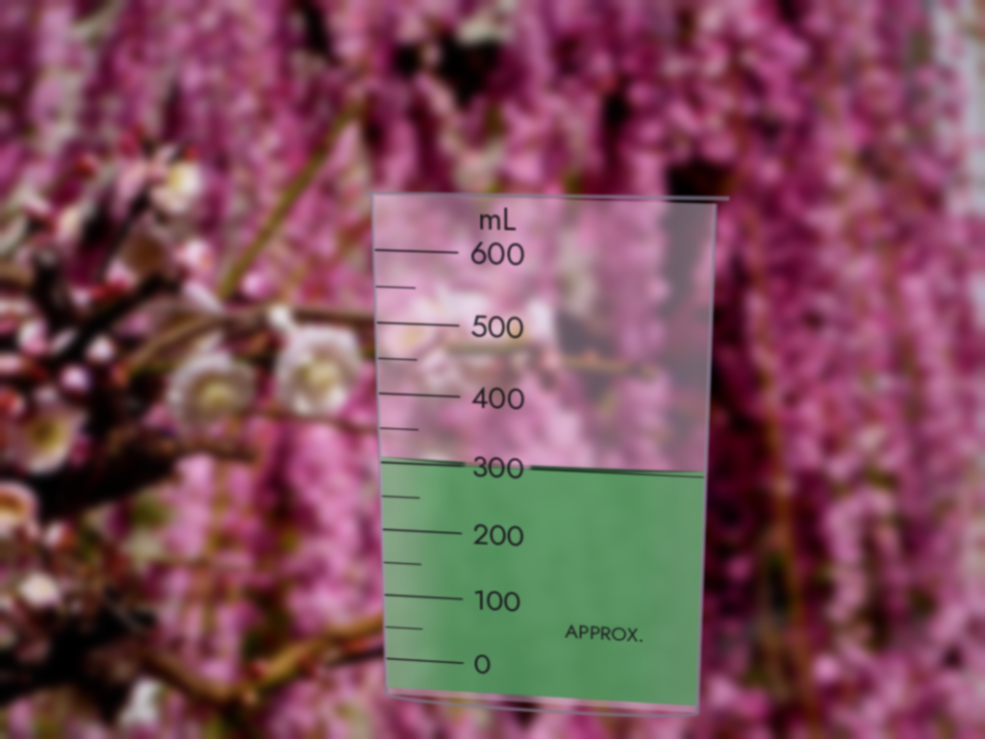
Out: 300 mL
